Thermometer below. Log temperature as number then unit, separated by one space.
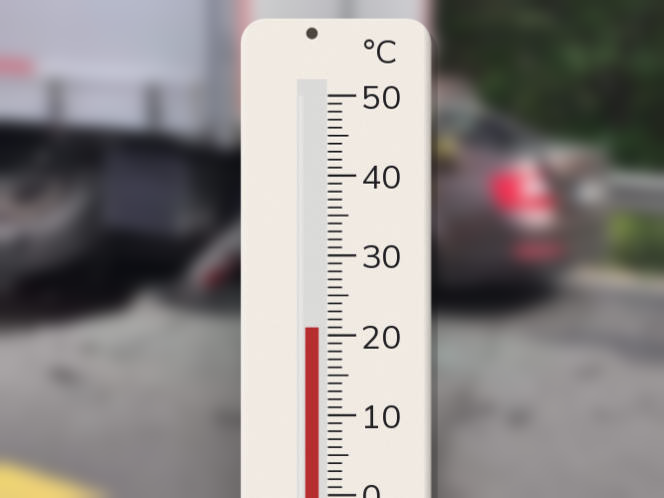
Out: 21 °C
